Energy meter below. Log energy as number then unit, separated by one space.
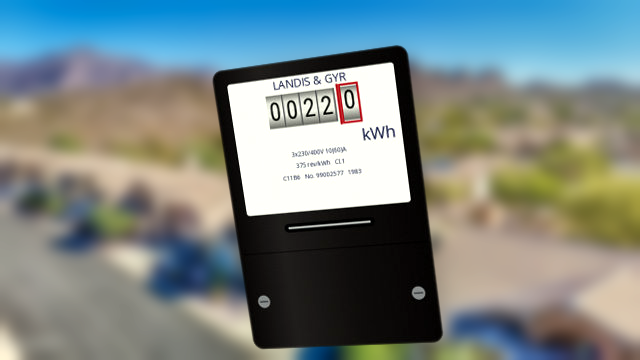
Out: 22.0 kWh
